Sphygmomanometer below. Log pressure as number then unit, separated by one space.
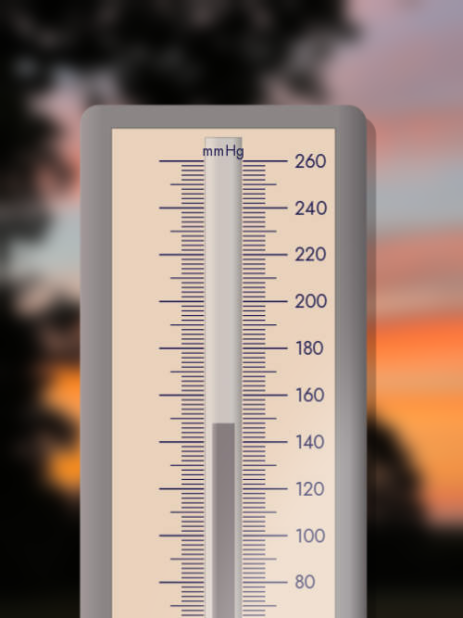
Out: 148 mmHg
